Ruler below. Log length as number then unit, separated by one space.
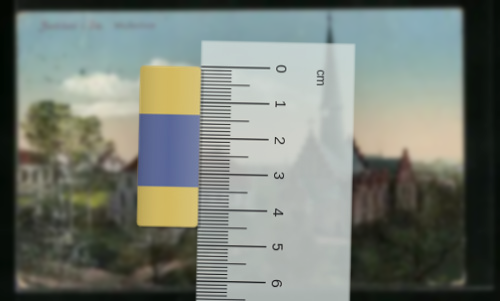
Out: 4.5 cm
